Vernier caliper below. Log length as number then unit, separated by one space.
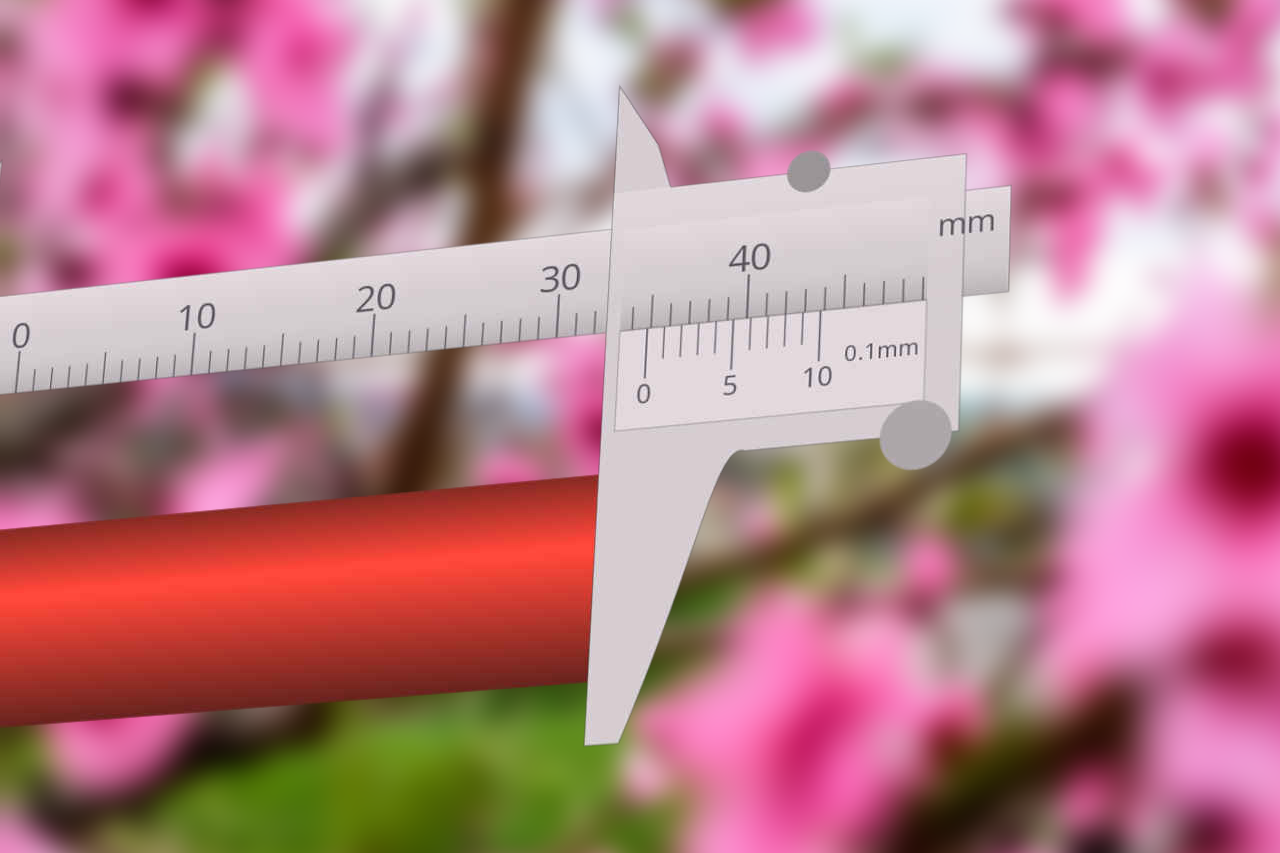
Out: 34.8 mm
